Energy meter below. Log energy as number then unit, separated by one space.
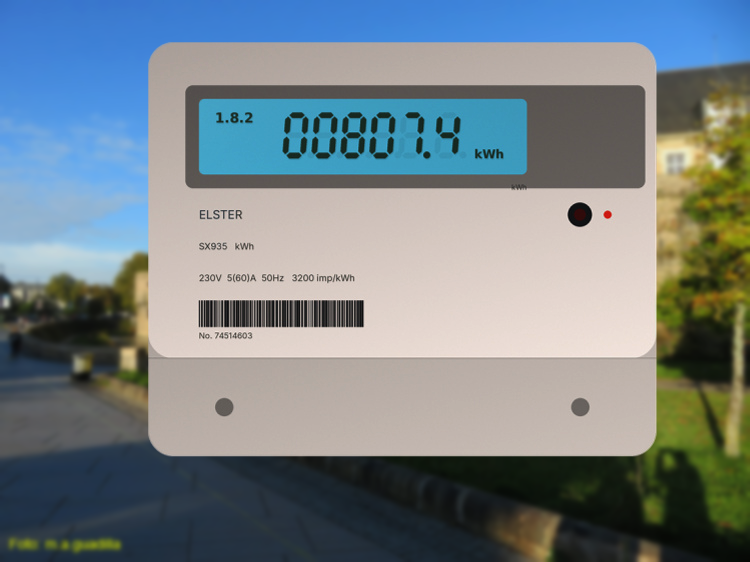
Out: 807.4 kWh
